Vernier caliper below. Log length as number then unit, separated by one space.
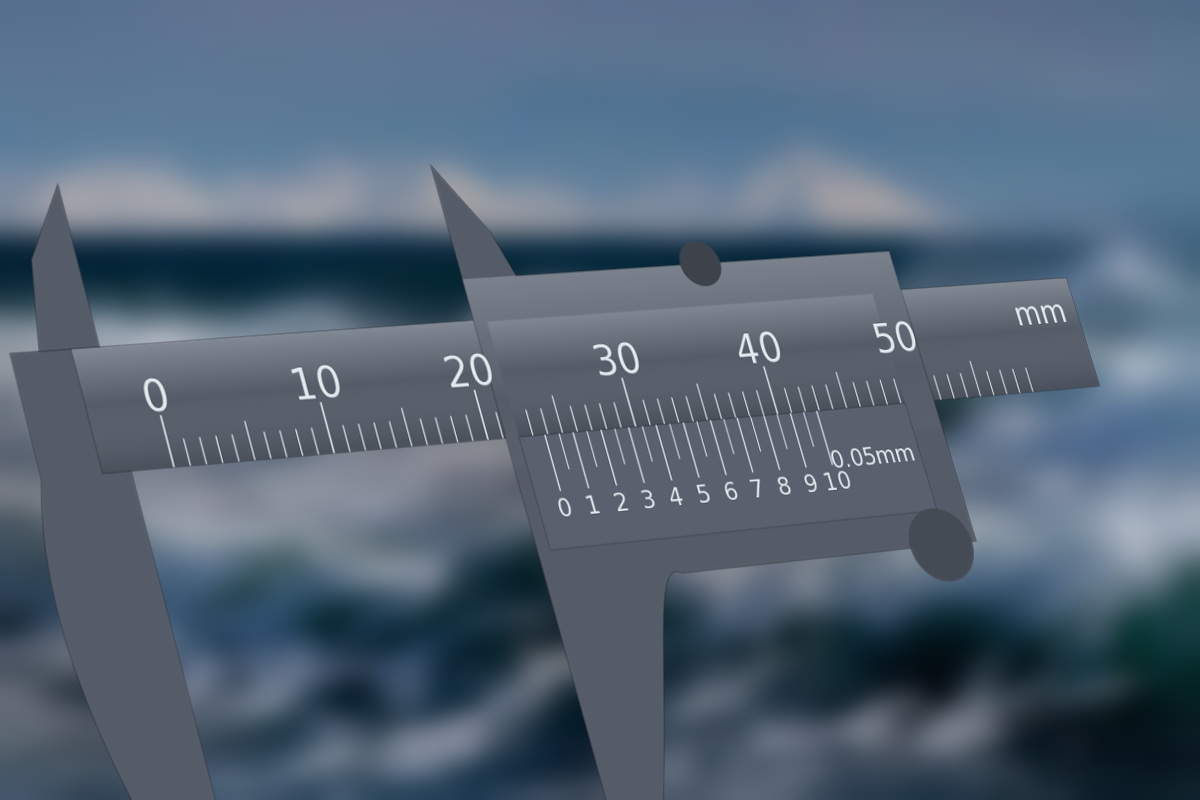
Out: 23.8 mm
